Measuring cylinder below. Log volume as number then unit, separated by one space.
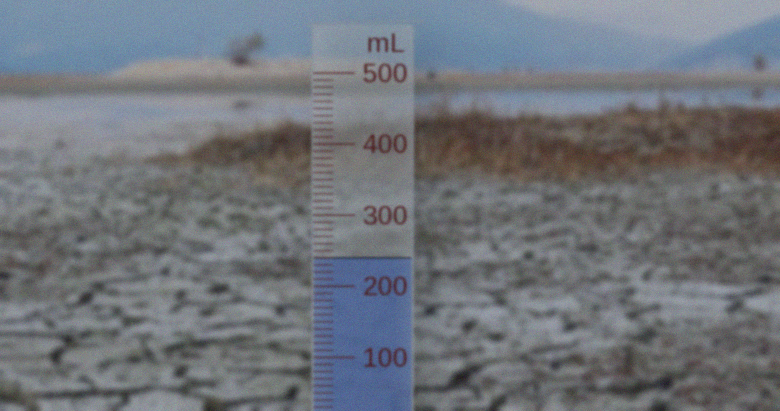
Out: 240 mL
